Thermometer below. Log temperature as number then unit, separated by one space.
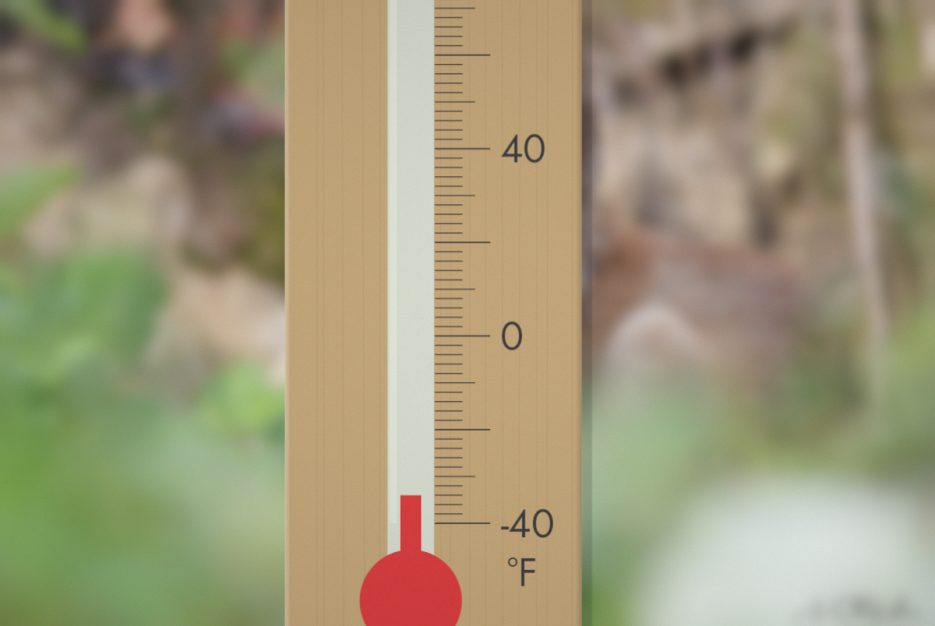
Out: -34 °F
